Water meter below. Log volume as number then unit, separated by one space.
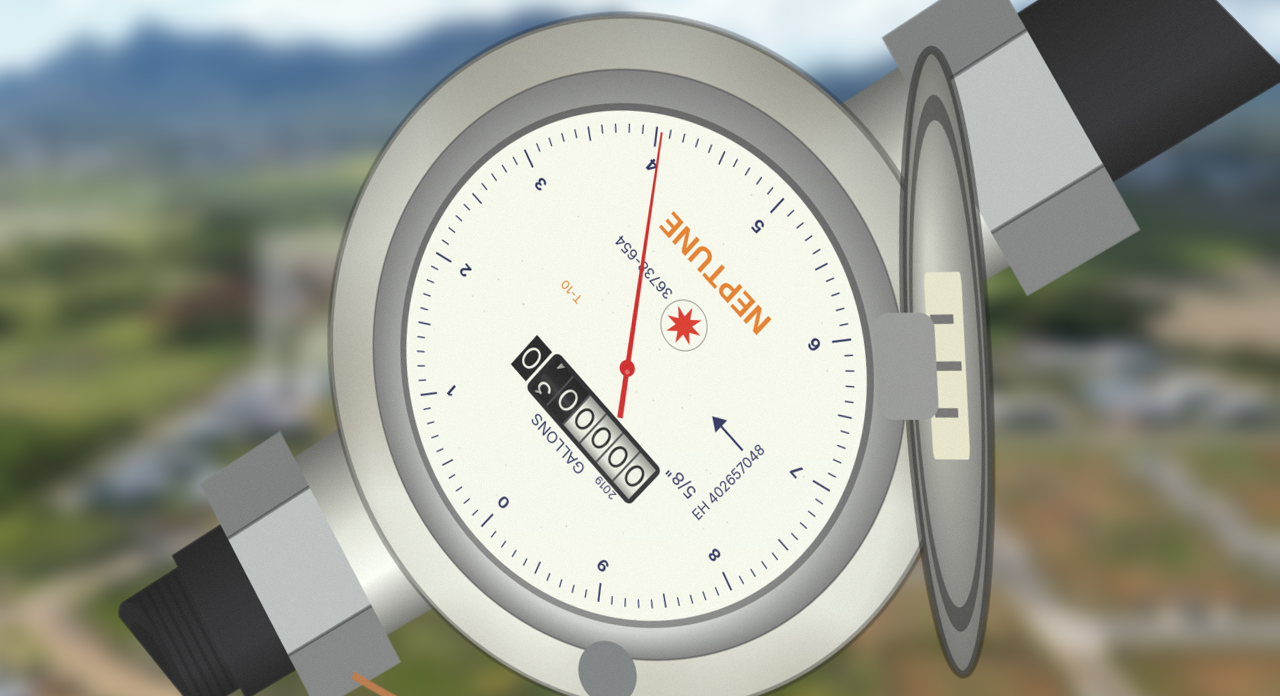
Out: 34.0 gal
